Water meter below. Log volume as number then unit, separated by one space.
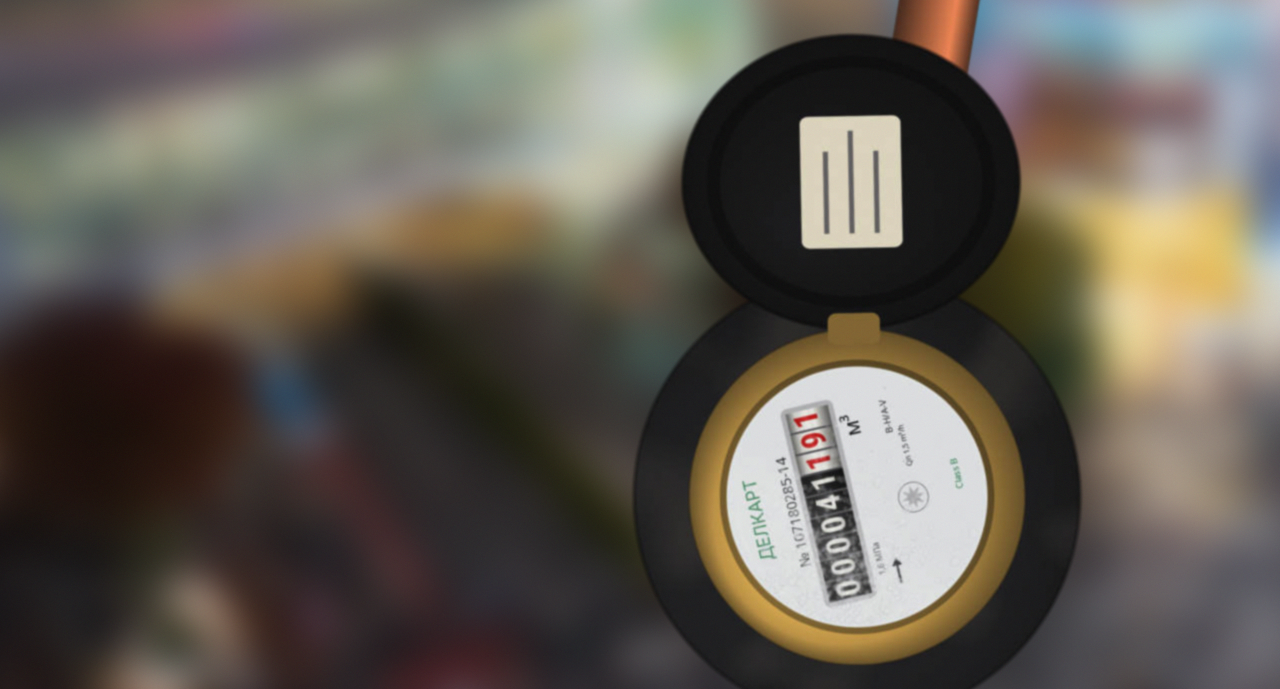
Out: 41.191 m³
